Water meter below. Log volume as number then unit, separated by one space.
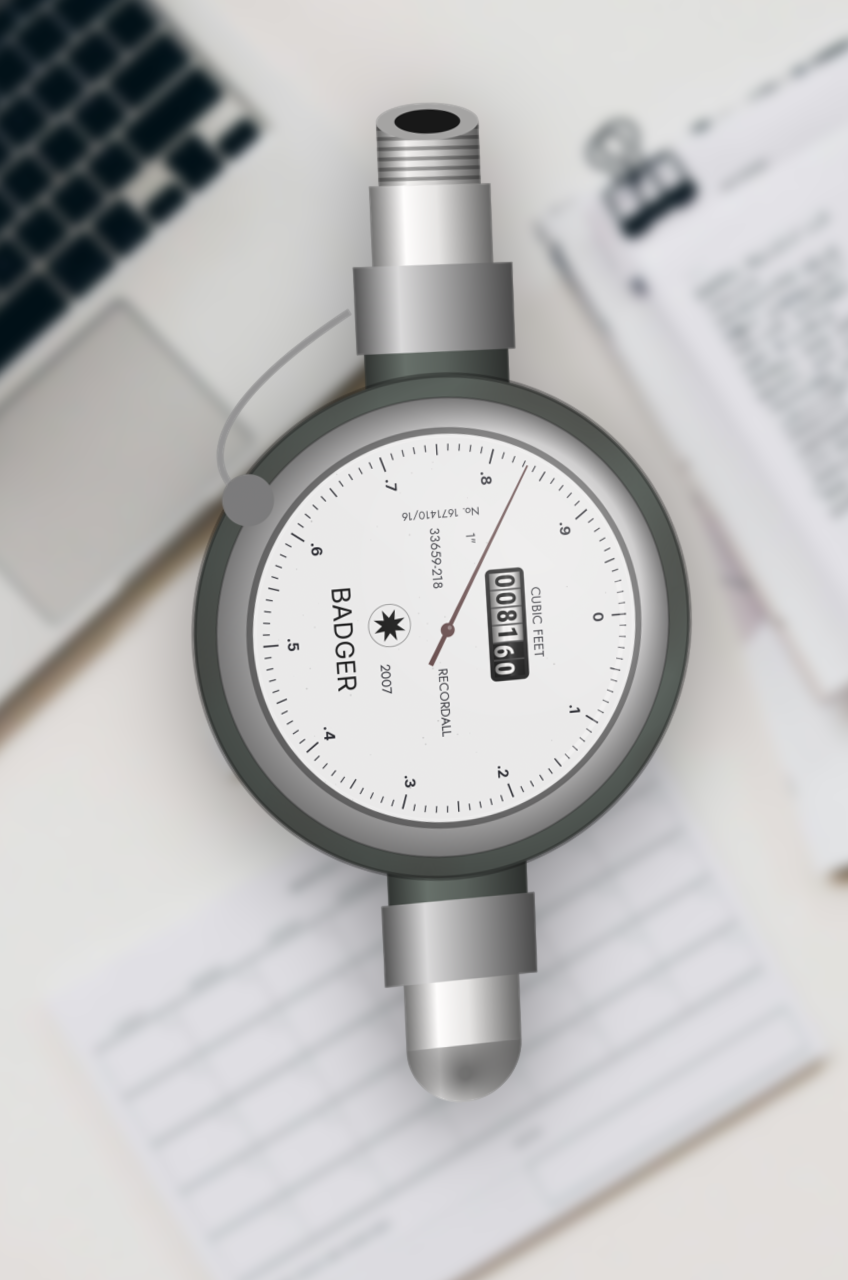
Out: 8159.83 ft³
